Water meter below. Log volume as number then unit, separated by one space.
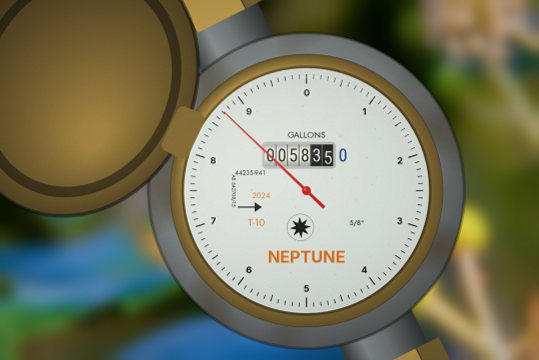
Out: 58348.7 gal
